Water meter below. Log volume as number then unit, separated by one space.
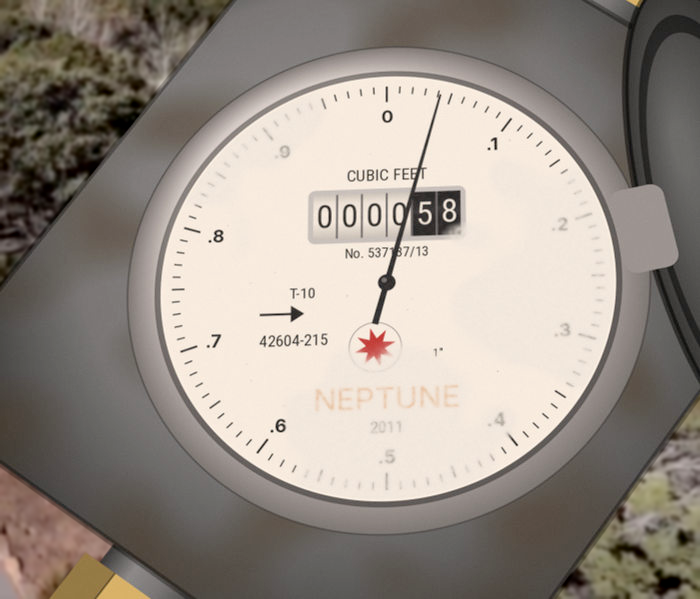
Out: 58.04 ft³
